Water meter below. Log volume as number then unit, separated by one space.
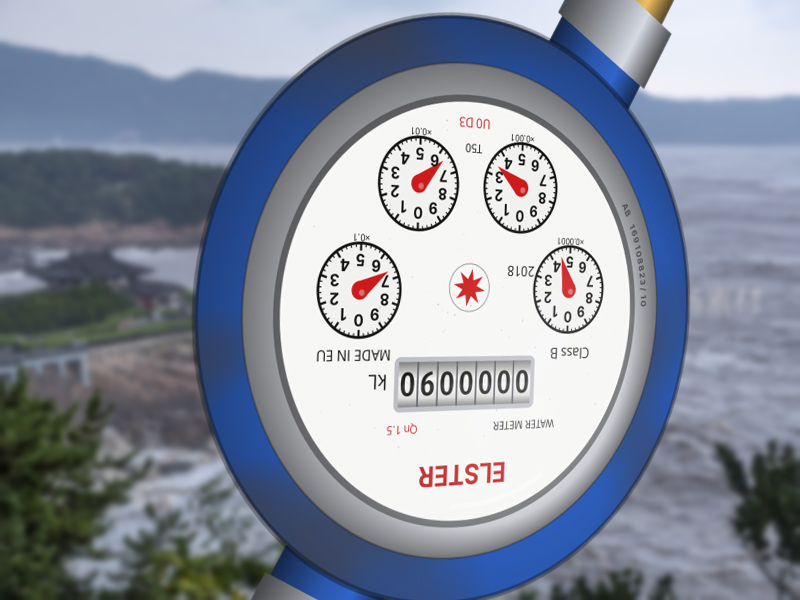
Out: 90.6634 kL
